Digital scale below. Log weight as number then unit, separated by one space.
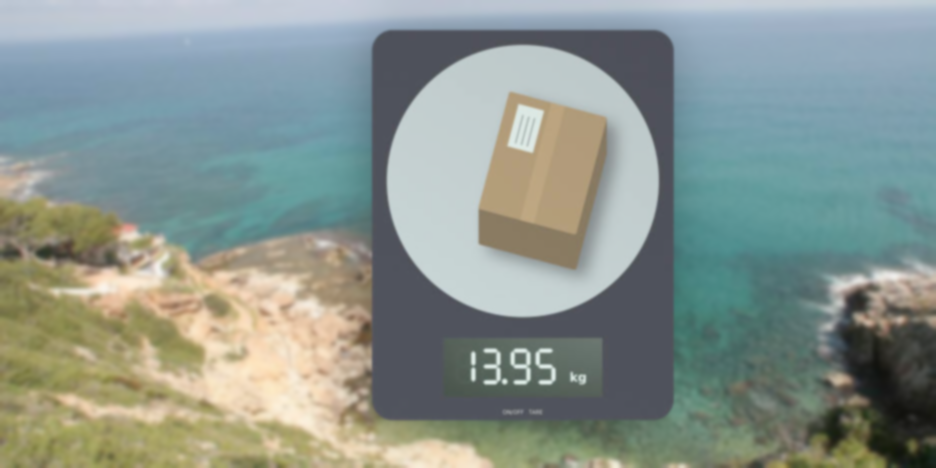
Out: 13.95 kg
